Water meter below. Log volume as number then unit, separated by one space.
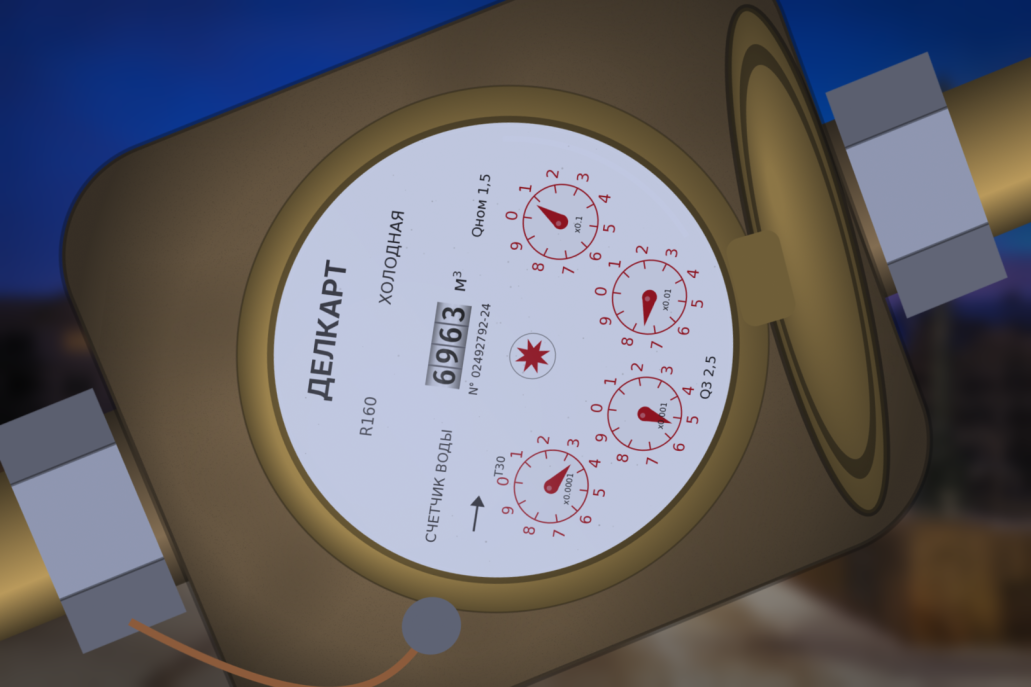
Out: 6963.0753 m³
